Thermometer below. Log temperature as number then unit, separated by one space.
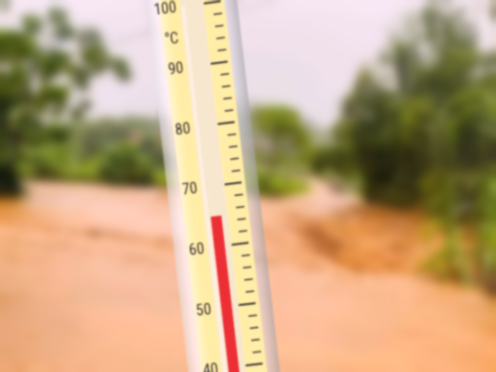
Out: 65 °C
